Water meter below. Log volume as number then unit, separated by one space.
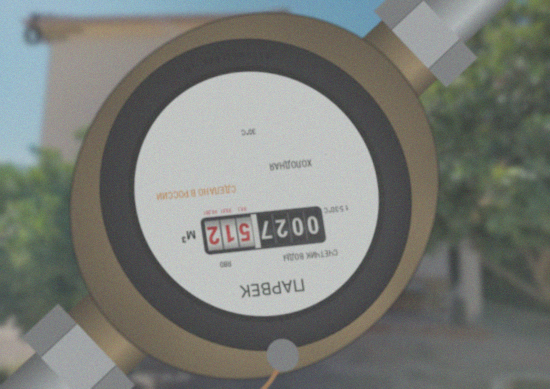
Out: 27.512 m³
